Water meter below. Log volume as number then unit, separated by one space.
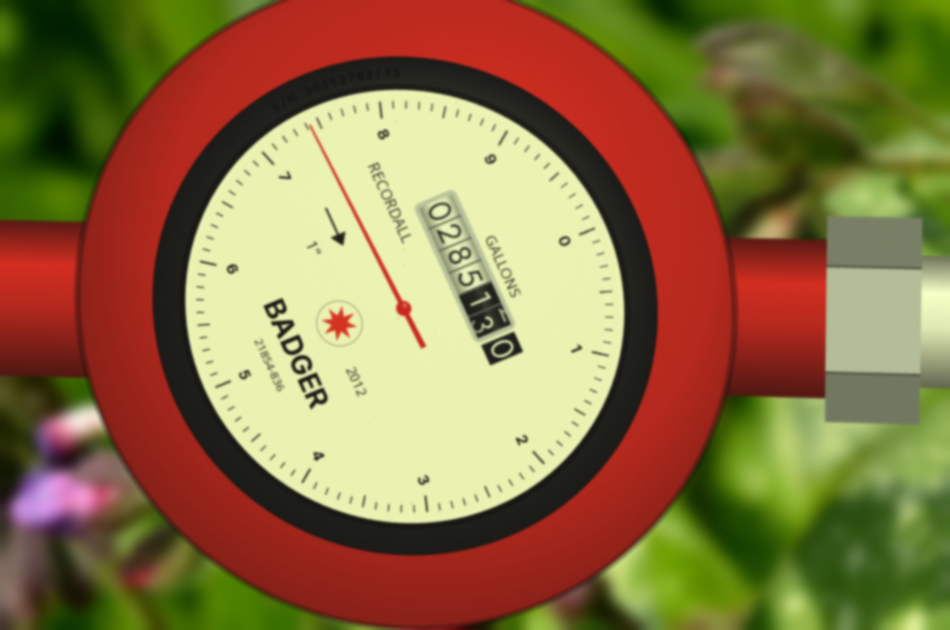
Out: 285127.4 gal
